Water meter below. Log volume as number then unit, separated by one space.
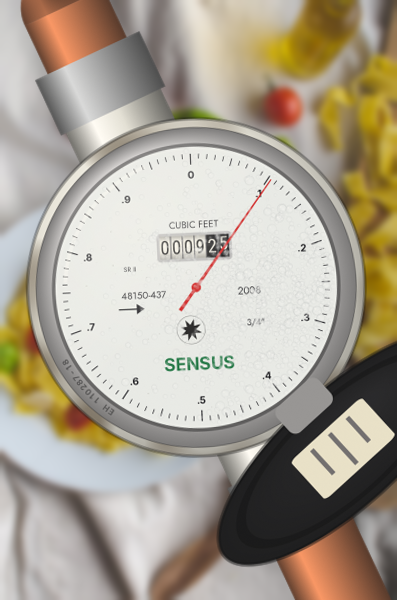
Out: 925.10 ft³
